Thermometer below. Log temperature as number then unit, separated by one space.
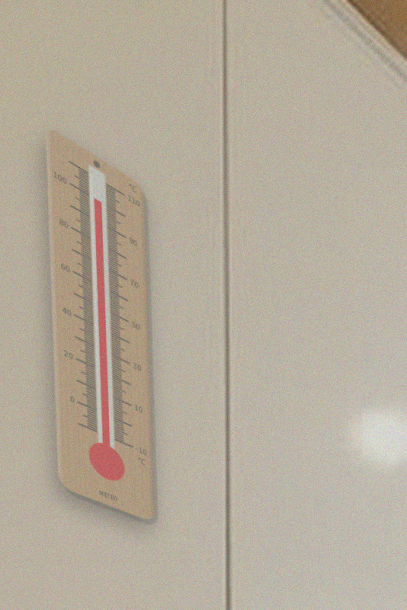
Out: 100 °C
